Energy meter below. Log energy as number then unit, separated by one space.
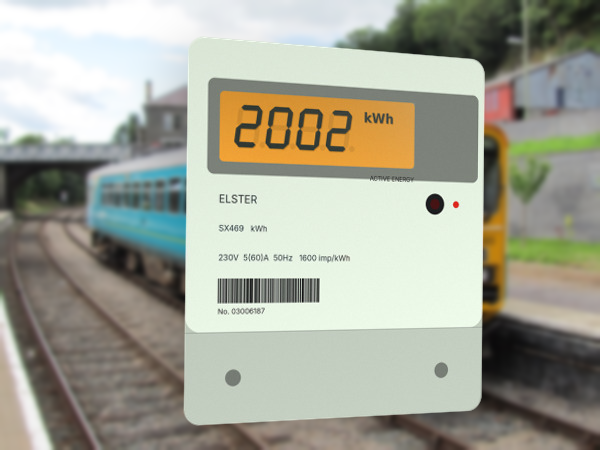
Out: 2002 kWh
